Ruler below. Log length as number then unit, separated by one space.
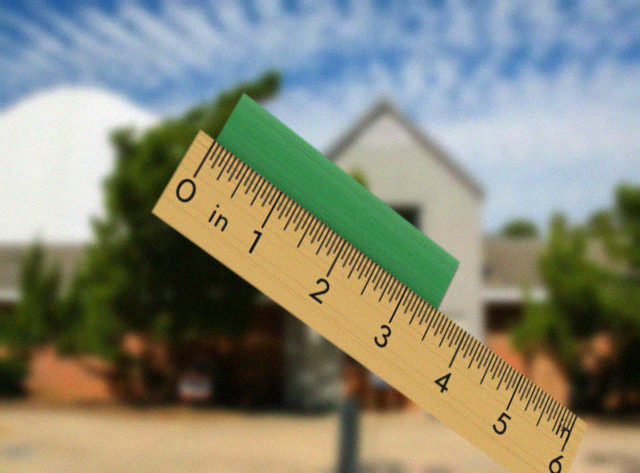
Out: 3.5 in
